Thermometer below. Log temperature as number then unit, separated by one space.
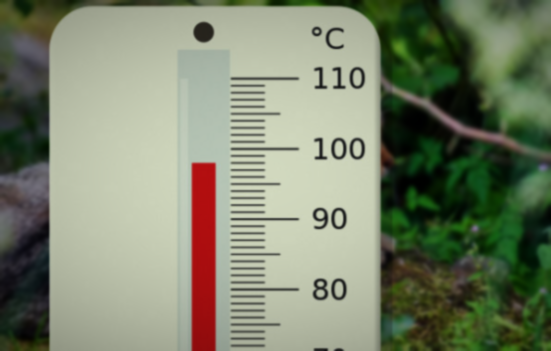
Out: 98 °C
